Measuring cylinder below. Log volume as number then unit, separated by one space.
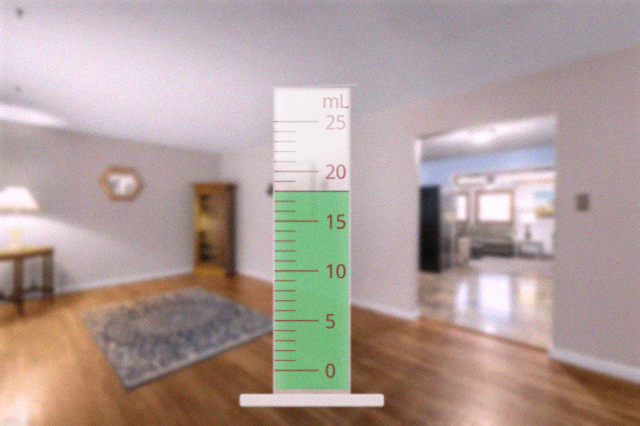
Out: 18 mL
